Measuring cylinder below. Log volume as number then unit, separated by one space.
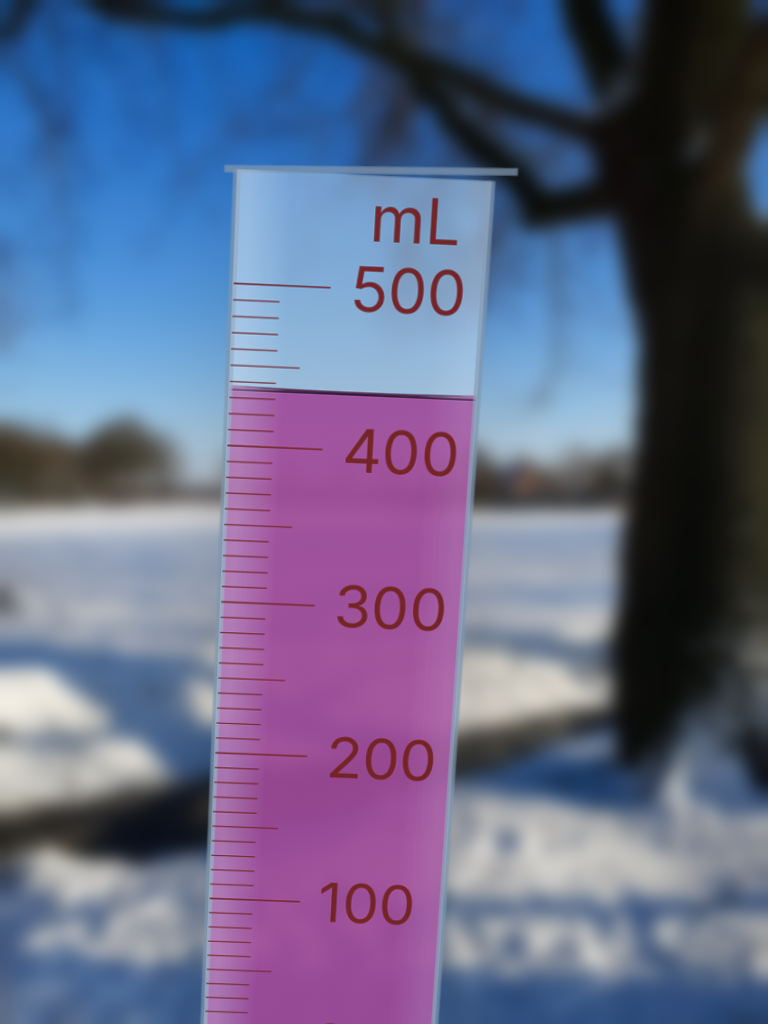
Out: 435 mL
